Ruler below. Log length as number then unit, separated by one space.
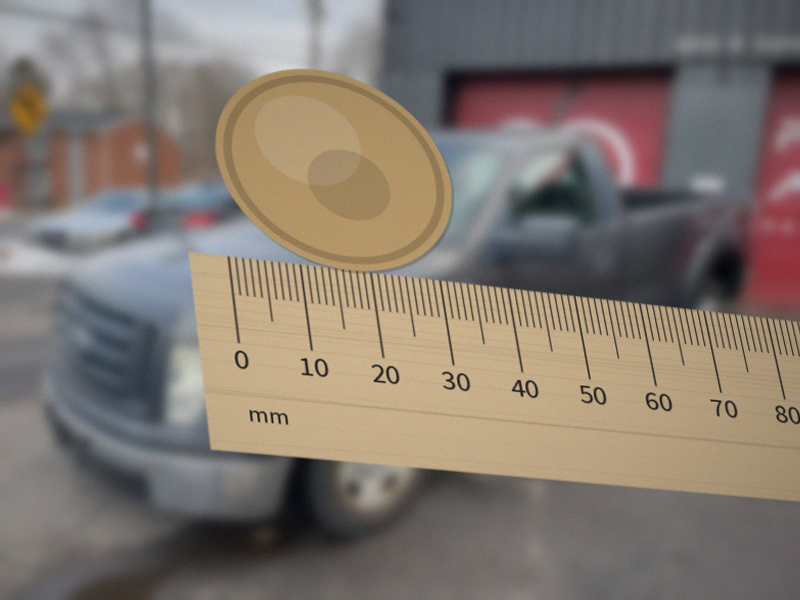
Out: 34 mm
